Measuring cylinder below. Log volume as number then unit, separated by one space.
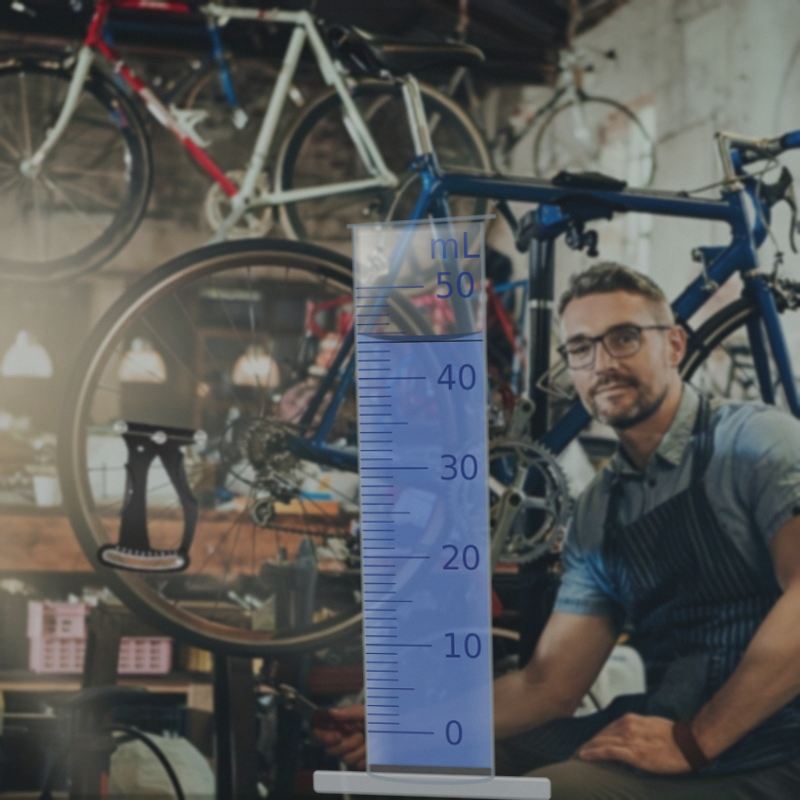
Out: 44 mL
